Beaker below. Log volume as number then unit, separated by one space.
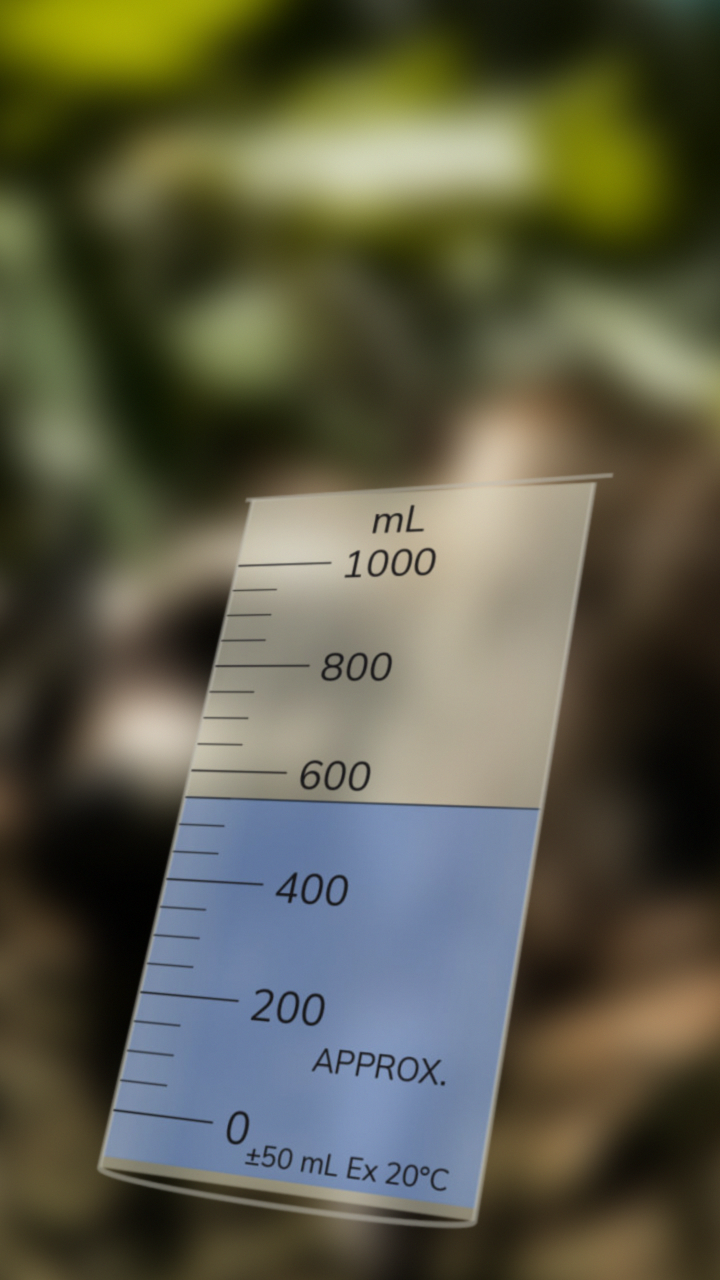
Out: 550 mL
